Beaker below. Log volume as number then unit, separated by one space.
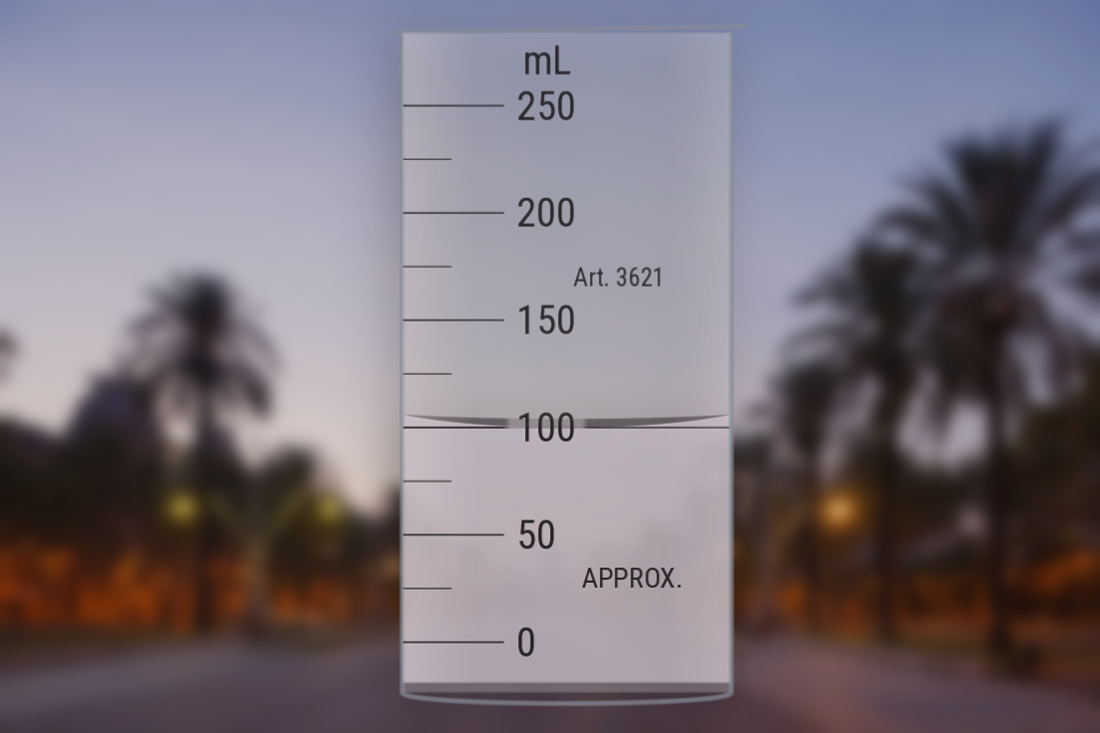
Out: 100 mL
